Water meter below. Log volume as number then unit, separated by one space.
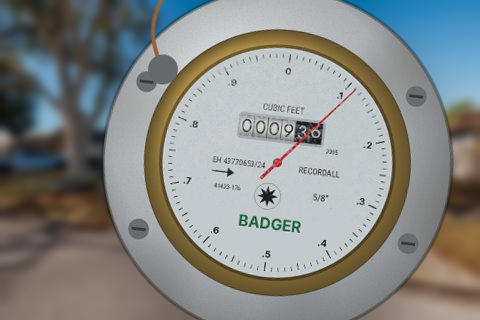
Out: 936.11 ft³
